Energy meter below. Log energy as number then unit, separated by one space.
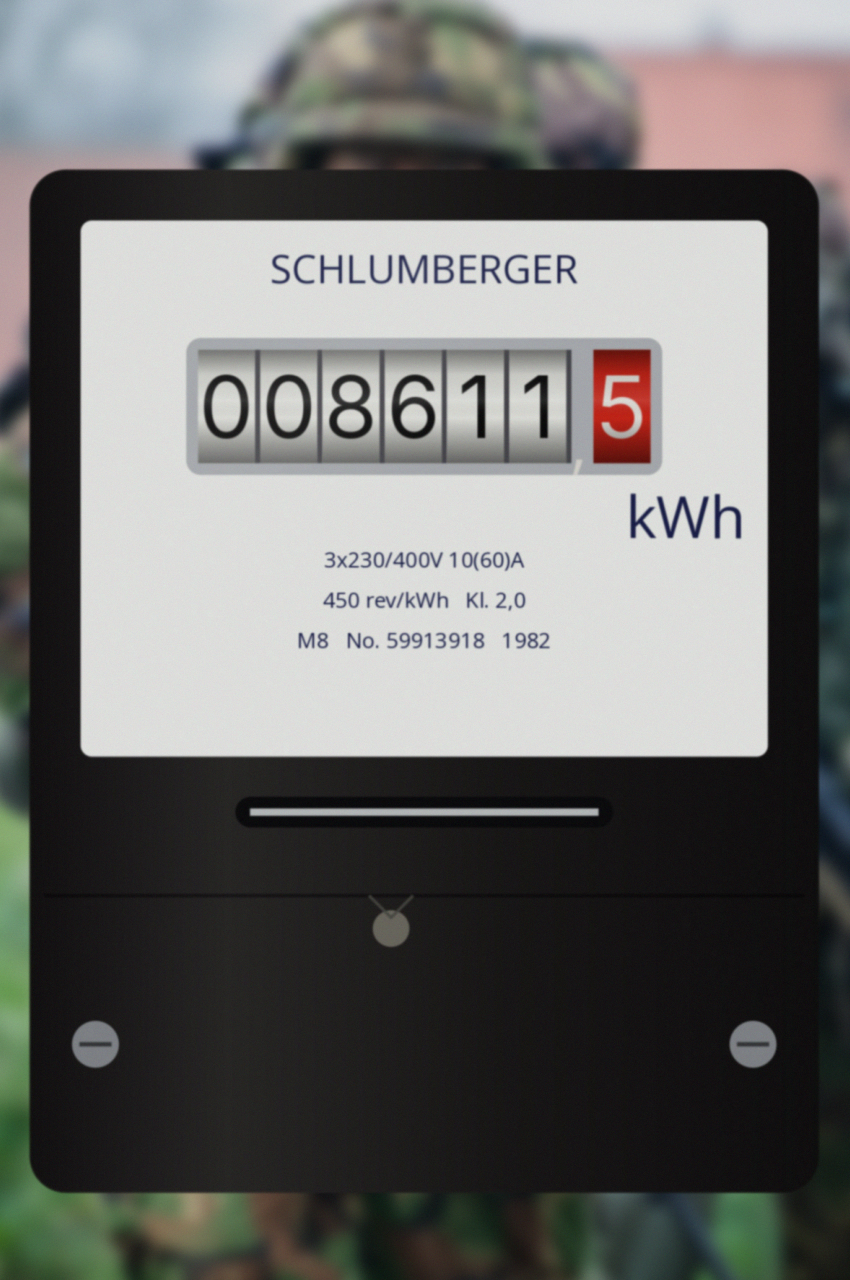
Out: 8611.5 kWh
